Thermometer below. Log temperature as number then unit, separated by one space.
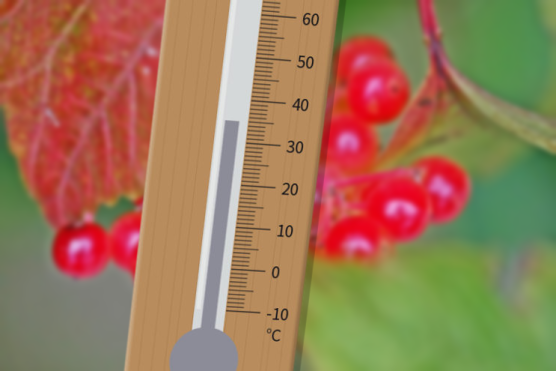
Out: 35 °C
